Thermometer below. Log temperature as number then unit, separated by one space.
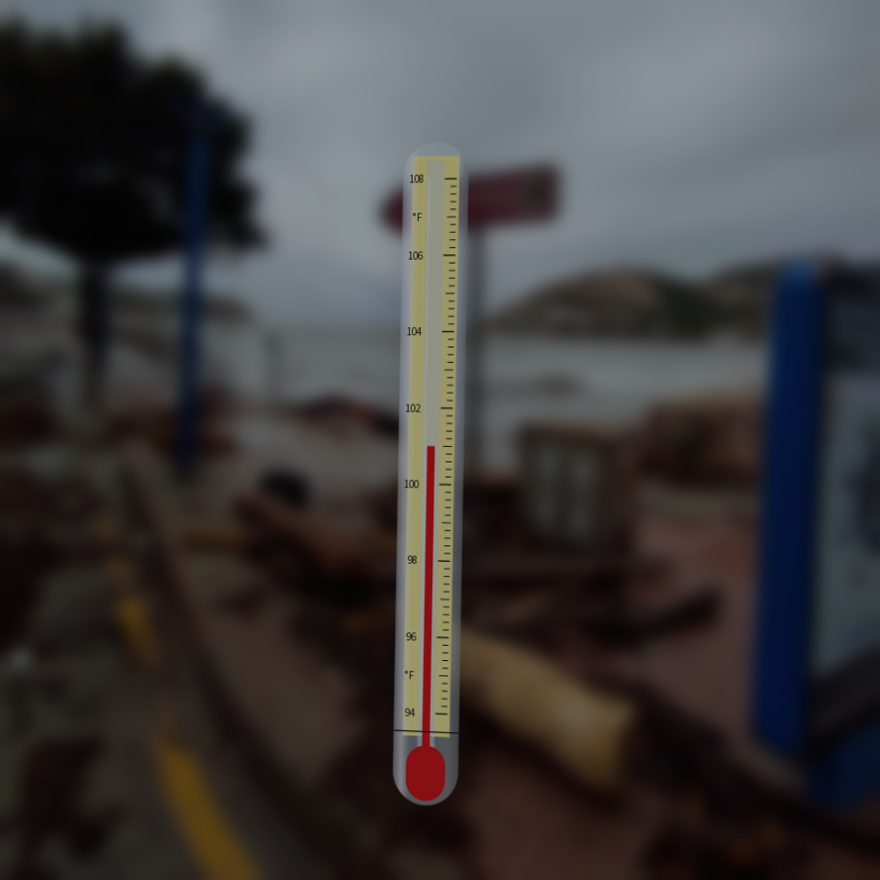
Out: 101 °F
